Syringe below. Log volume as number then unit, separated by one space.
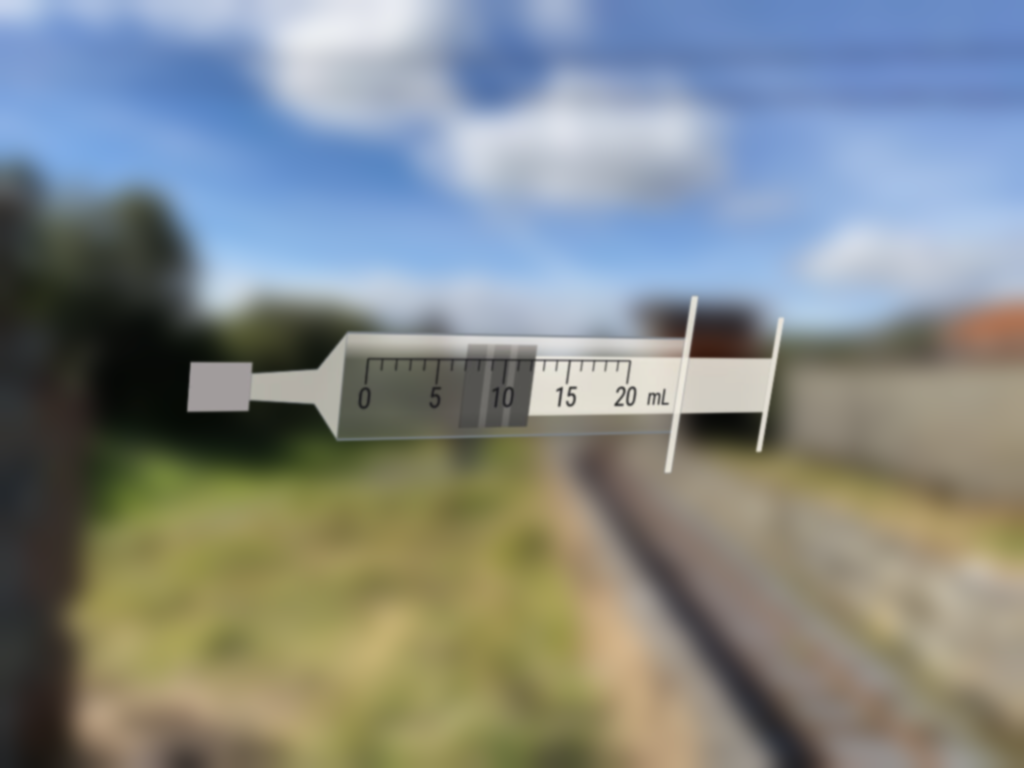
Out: 7 mL
